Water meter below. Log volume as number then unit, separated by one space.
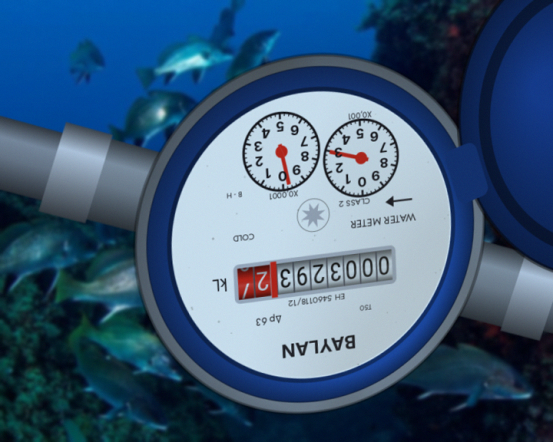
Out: 3293.2729 kL
